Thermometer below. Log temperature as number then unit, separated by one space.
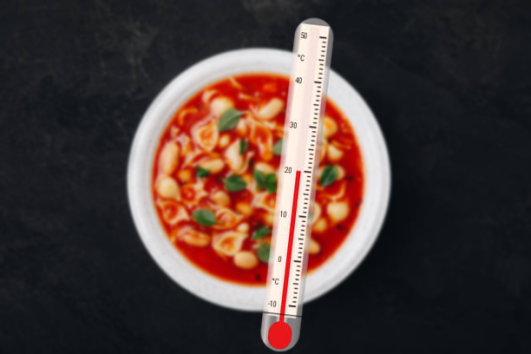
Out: 20 °C
